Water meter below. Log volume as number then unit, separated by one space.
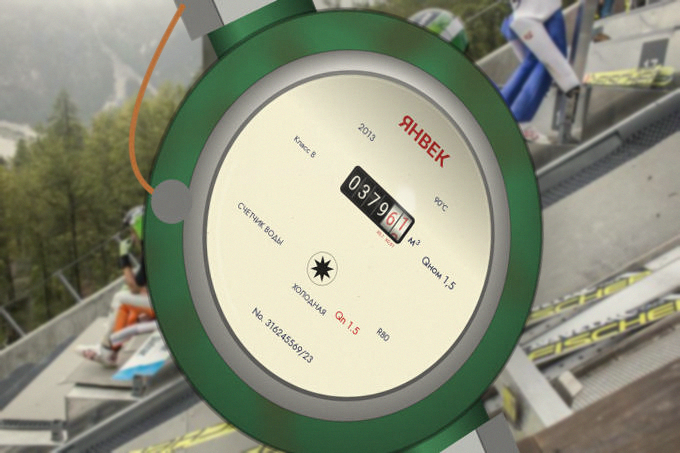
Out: 379.61 m³
